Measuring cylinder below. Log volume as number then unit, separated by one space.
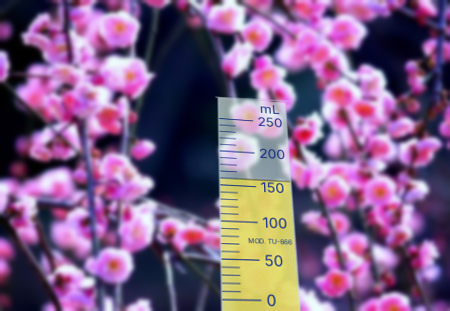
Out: 160 mL
